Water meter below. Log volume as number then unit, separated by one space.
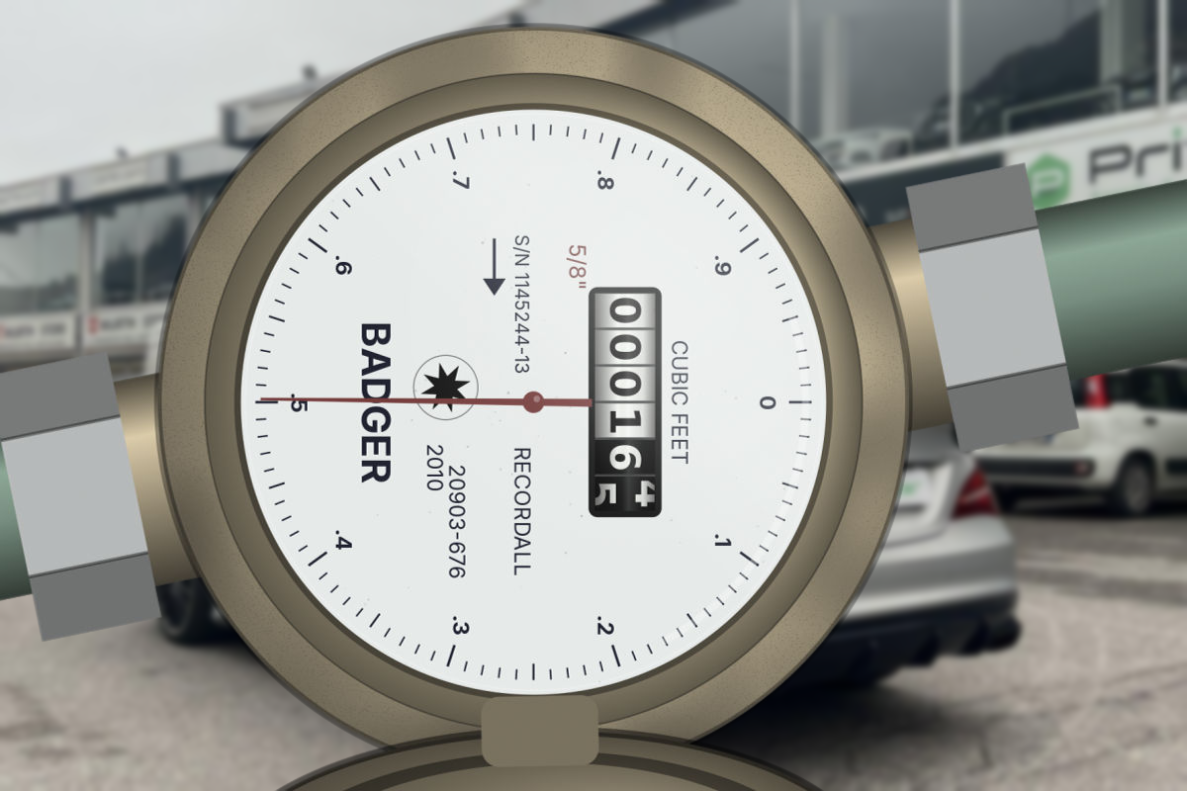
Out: 164.50 ft³
